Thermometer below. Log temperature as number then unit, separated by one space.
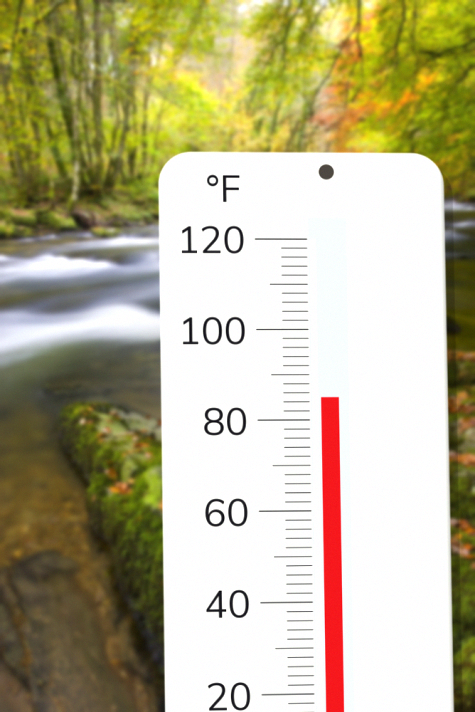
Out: 85 °F
